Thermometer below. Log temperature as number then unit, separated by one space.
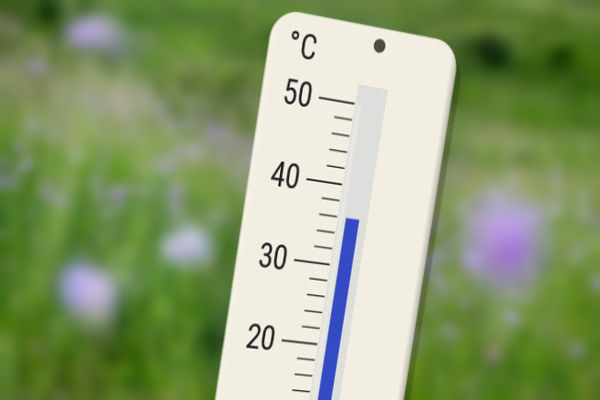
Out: 36 °C
